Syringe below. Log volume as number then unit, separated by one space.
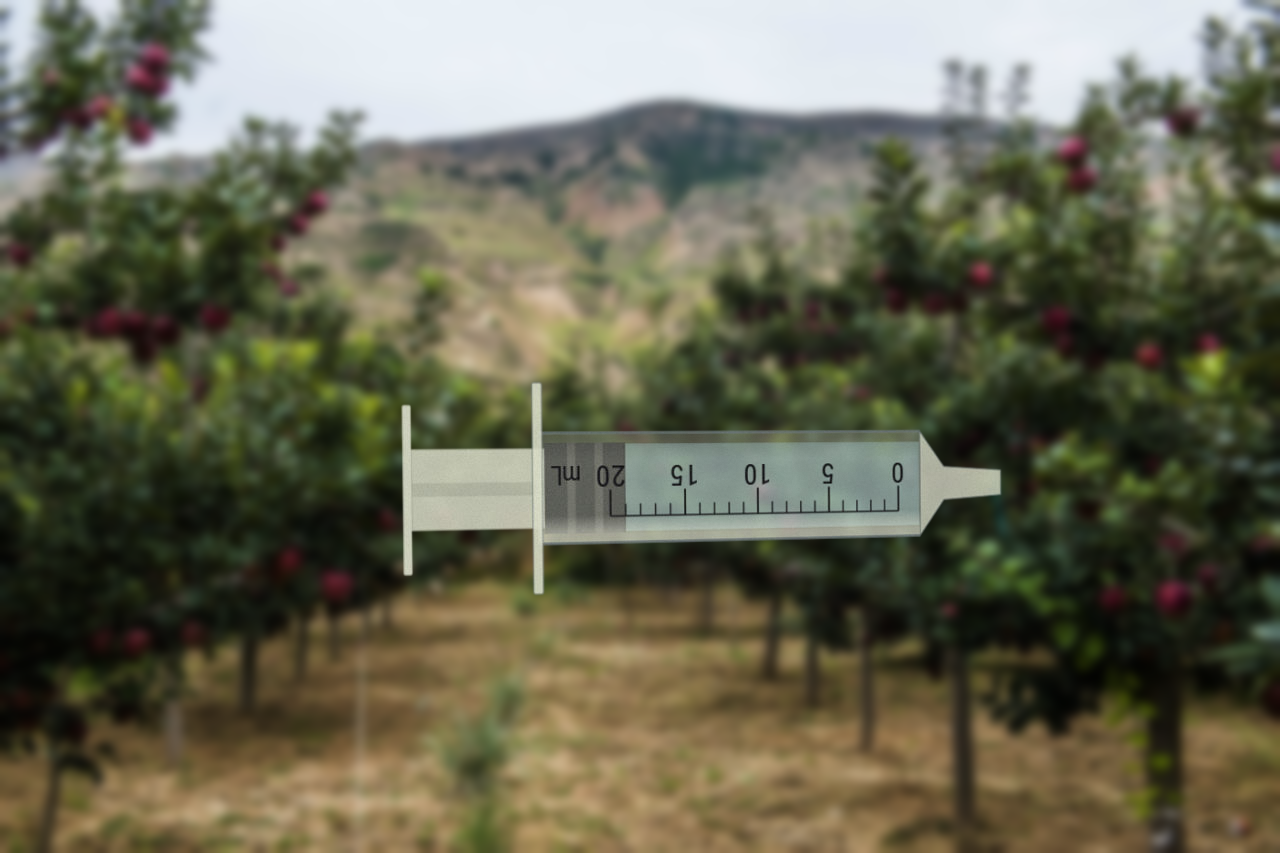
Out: 19 mL
